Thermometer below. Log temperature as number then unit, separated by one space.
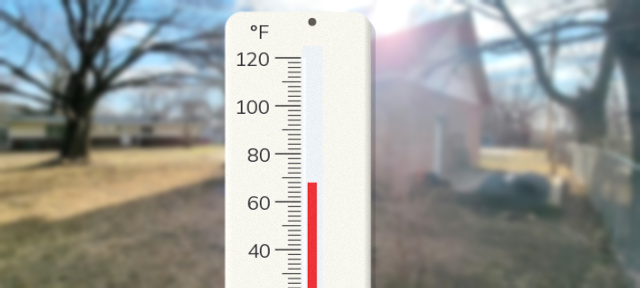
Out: 68 °F
